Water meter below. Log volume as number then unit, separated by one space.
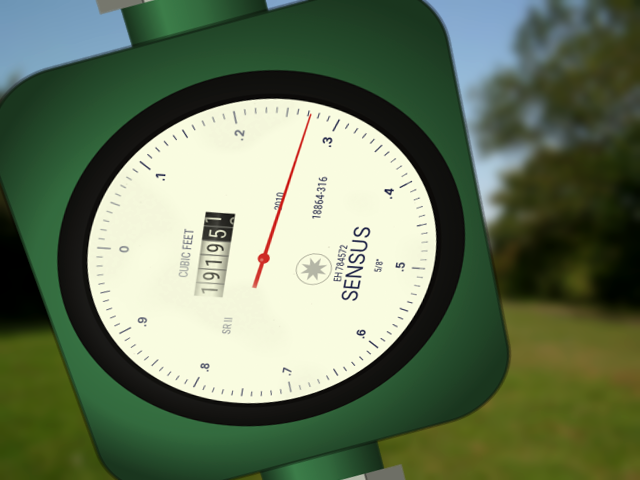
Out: 191951.27 ft³
